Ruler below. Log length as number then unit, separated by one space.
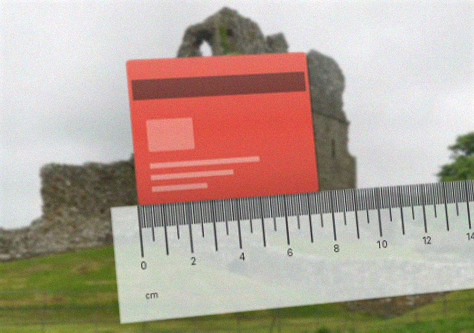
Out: 7.5 cm
